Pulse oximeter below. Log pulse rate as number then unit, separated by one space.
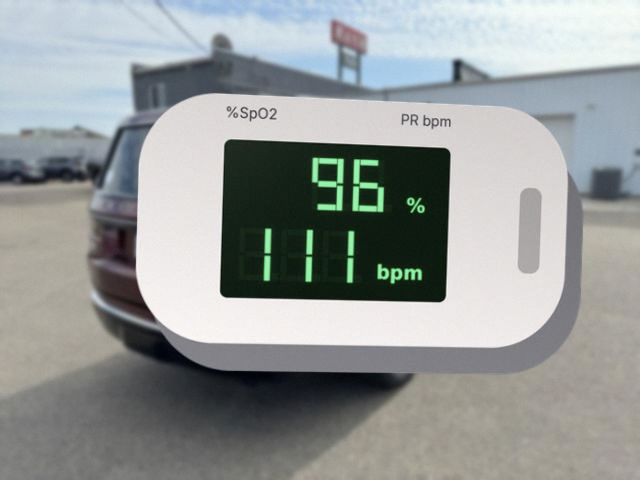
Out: 111 bpm
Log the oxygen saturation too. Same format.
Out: 96 %
